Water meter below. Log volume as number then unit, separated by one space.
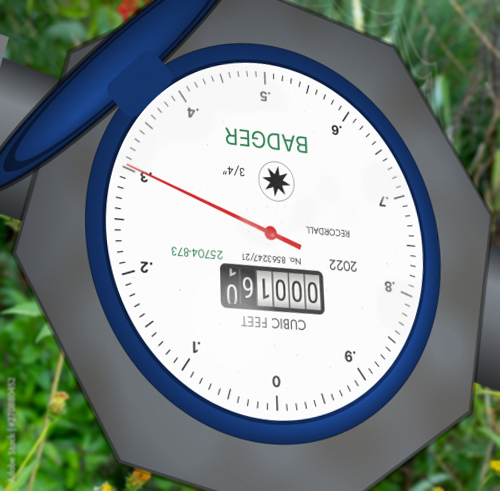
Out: 160.30 ft³
